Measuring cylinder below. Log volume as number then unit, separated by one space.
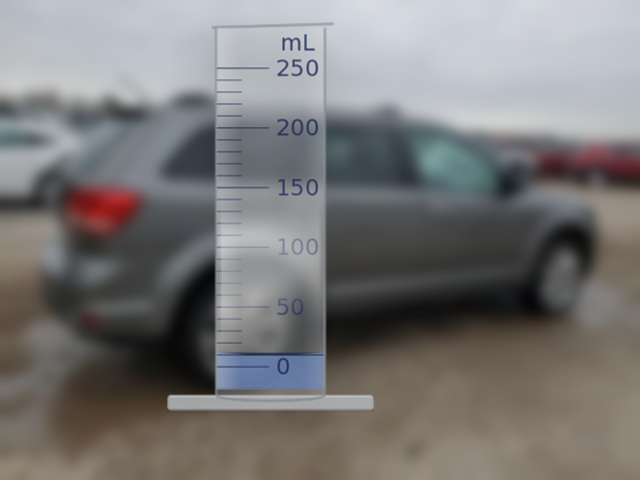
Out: 10 mL
